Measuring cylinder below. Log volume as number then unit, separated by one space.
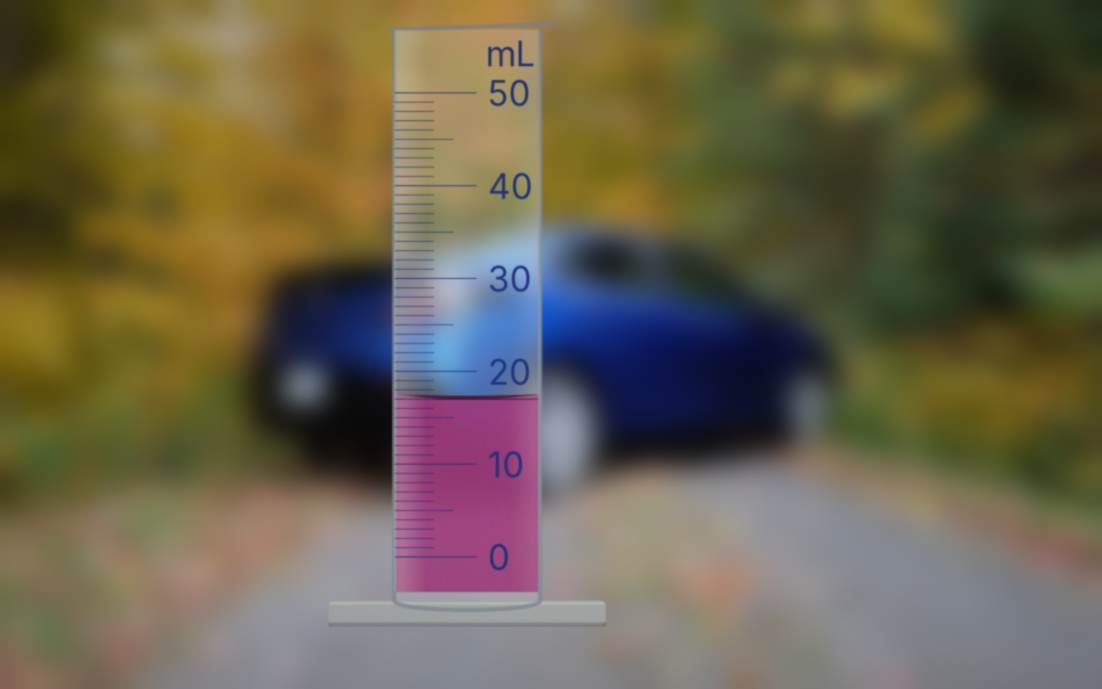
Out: 17 mL
